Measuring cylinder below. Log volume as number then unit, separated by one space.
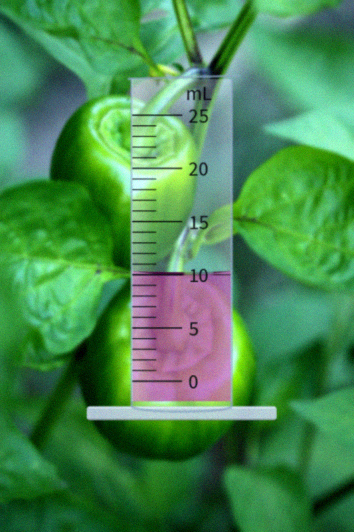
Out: 10 mL
